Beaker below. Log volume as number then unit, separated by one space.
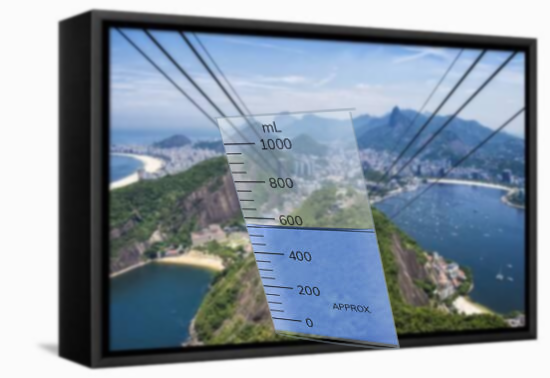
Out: 550 mL
